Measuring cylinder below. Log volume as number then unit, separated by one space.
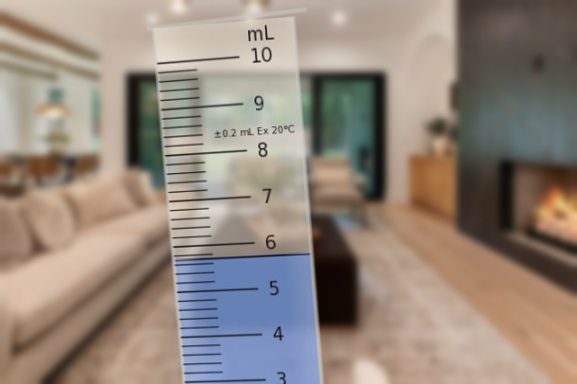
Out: 5.7 mL
